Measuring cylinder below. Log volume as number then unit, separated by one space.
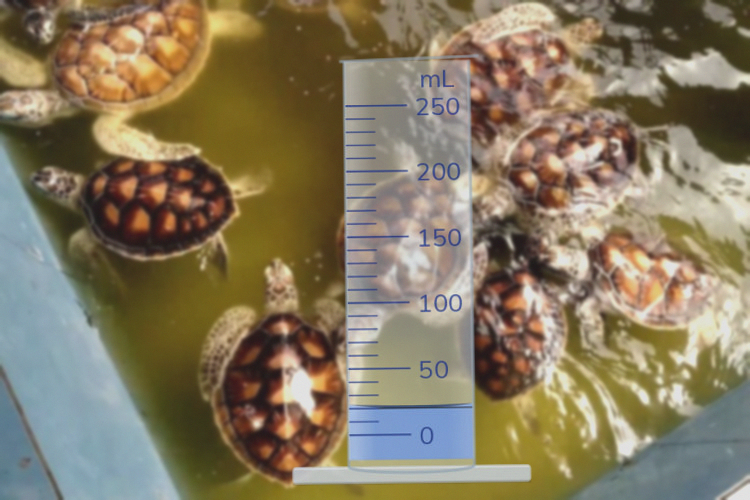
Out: 20 mL
